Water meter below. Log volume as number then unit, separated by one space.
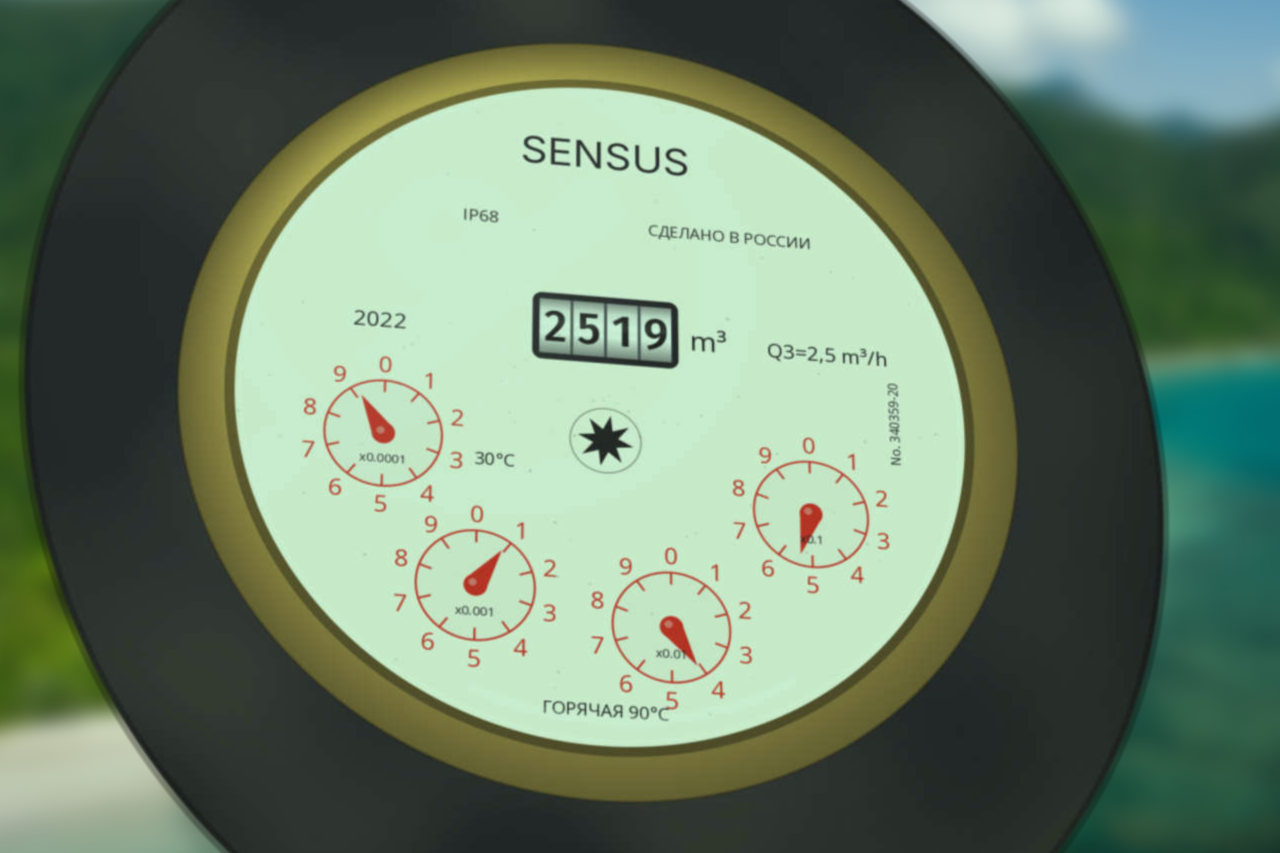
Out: 2519.5409 m³
